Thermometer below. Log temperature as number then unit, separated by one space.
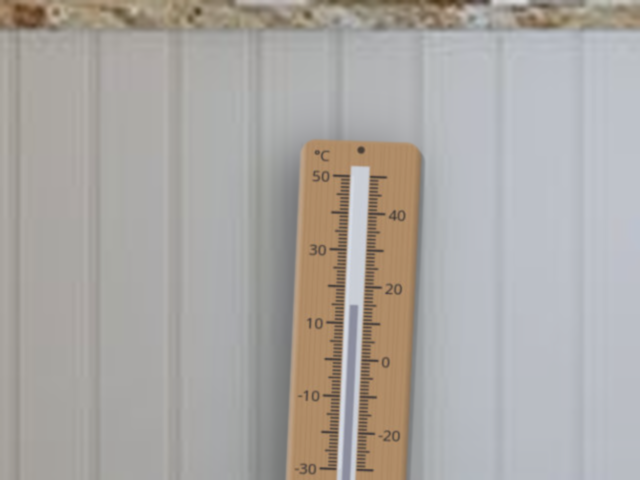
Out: 15 °C
